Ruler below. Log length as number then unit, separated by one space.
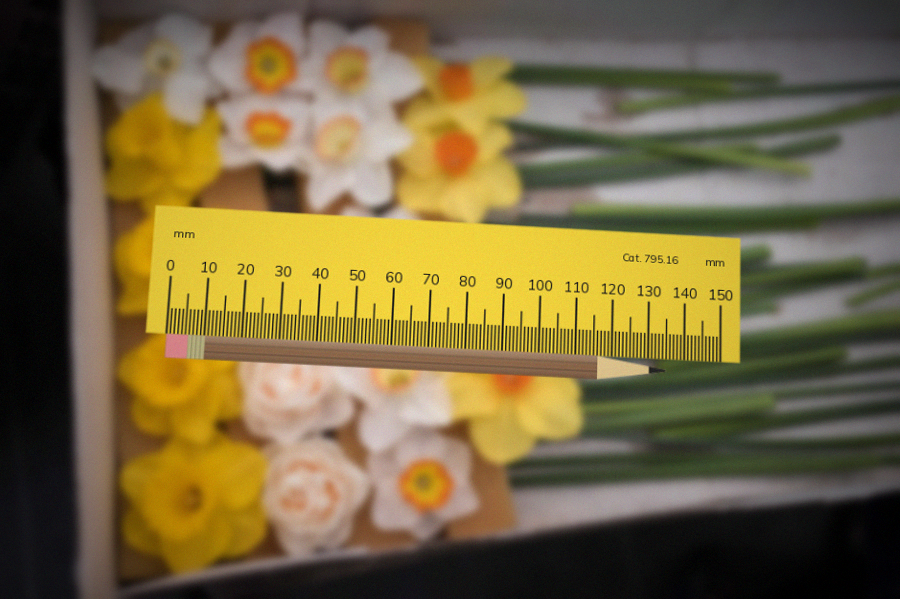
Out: 135 mm
